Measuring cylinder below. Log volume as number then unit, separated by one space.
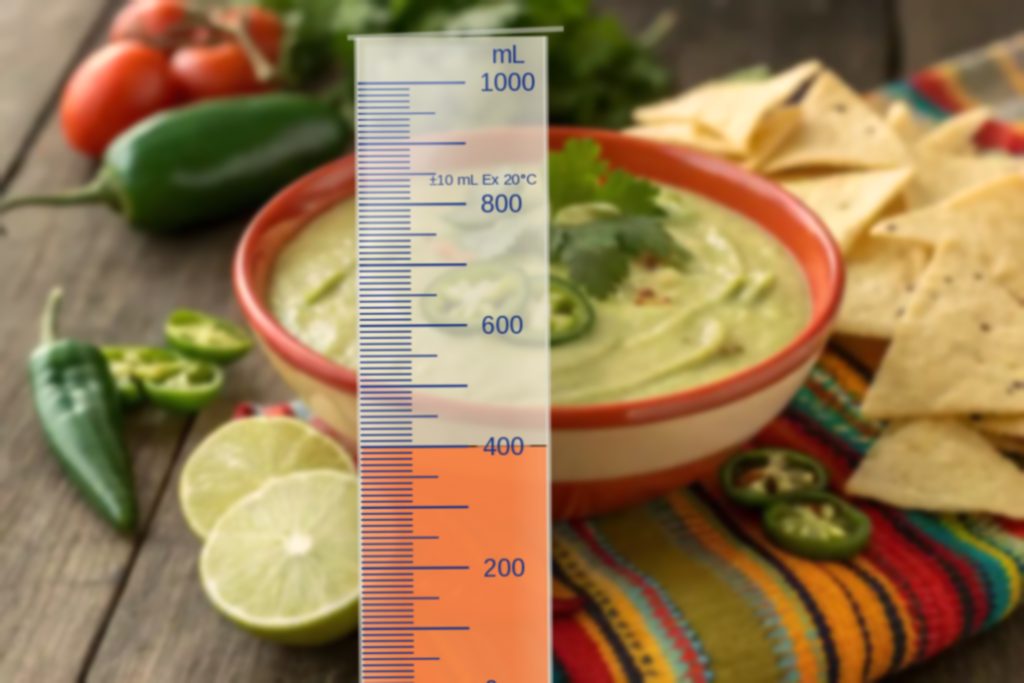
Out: 400 mL
